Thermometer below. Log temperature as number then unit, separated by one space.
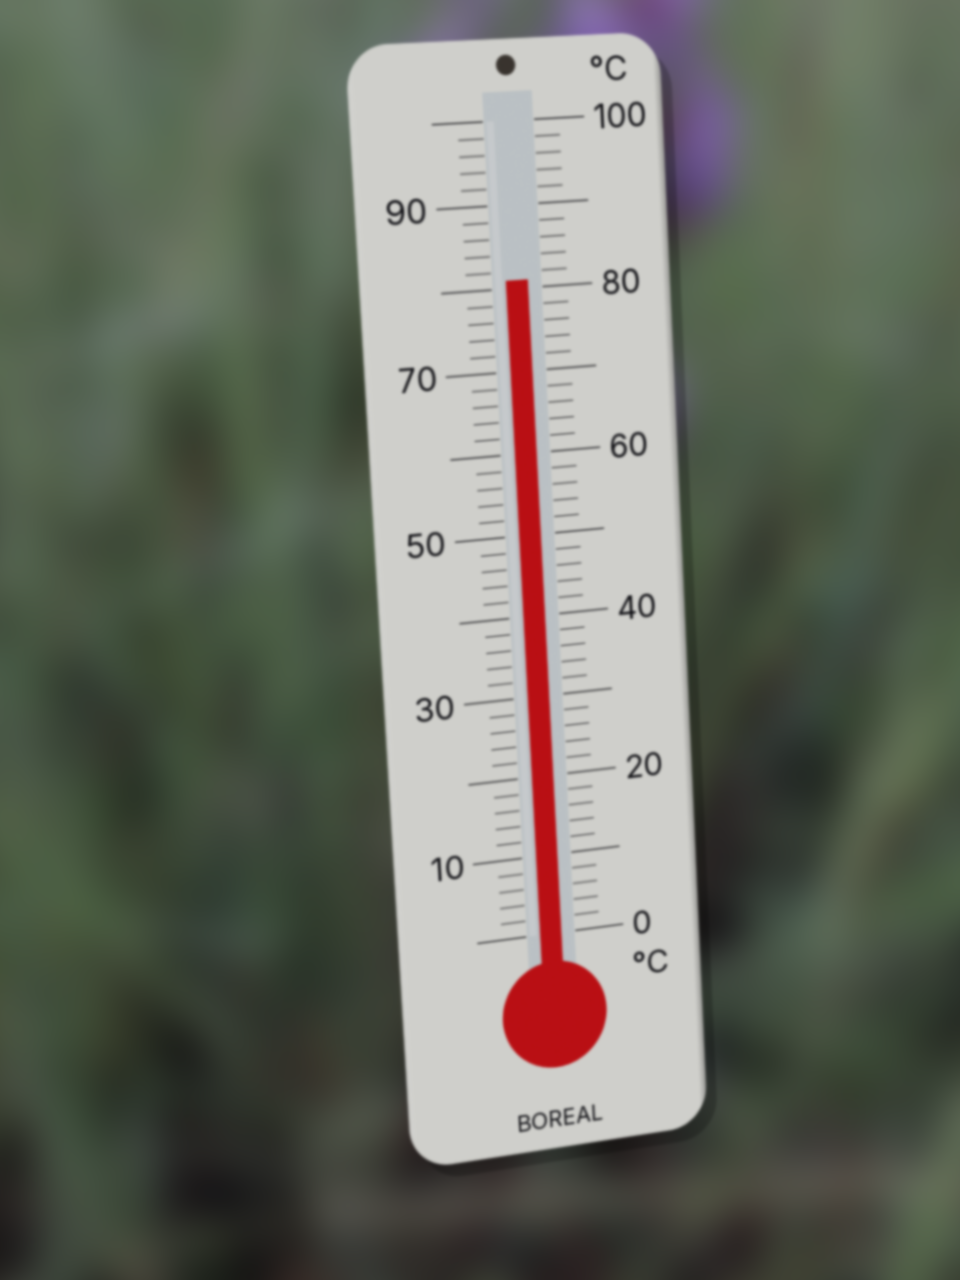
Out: 81 °C
